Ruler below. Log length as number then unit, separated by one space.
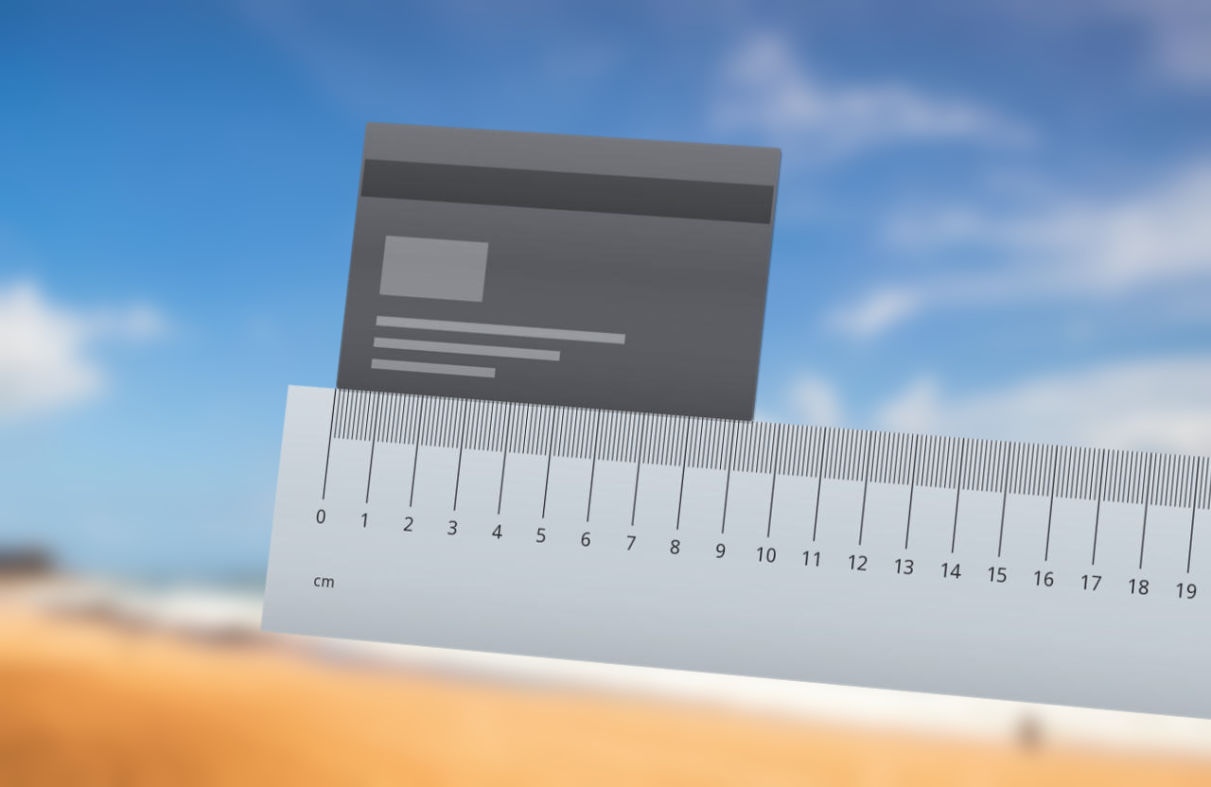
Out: 9.4 cm
